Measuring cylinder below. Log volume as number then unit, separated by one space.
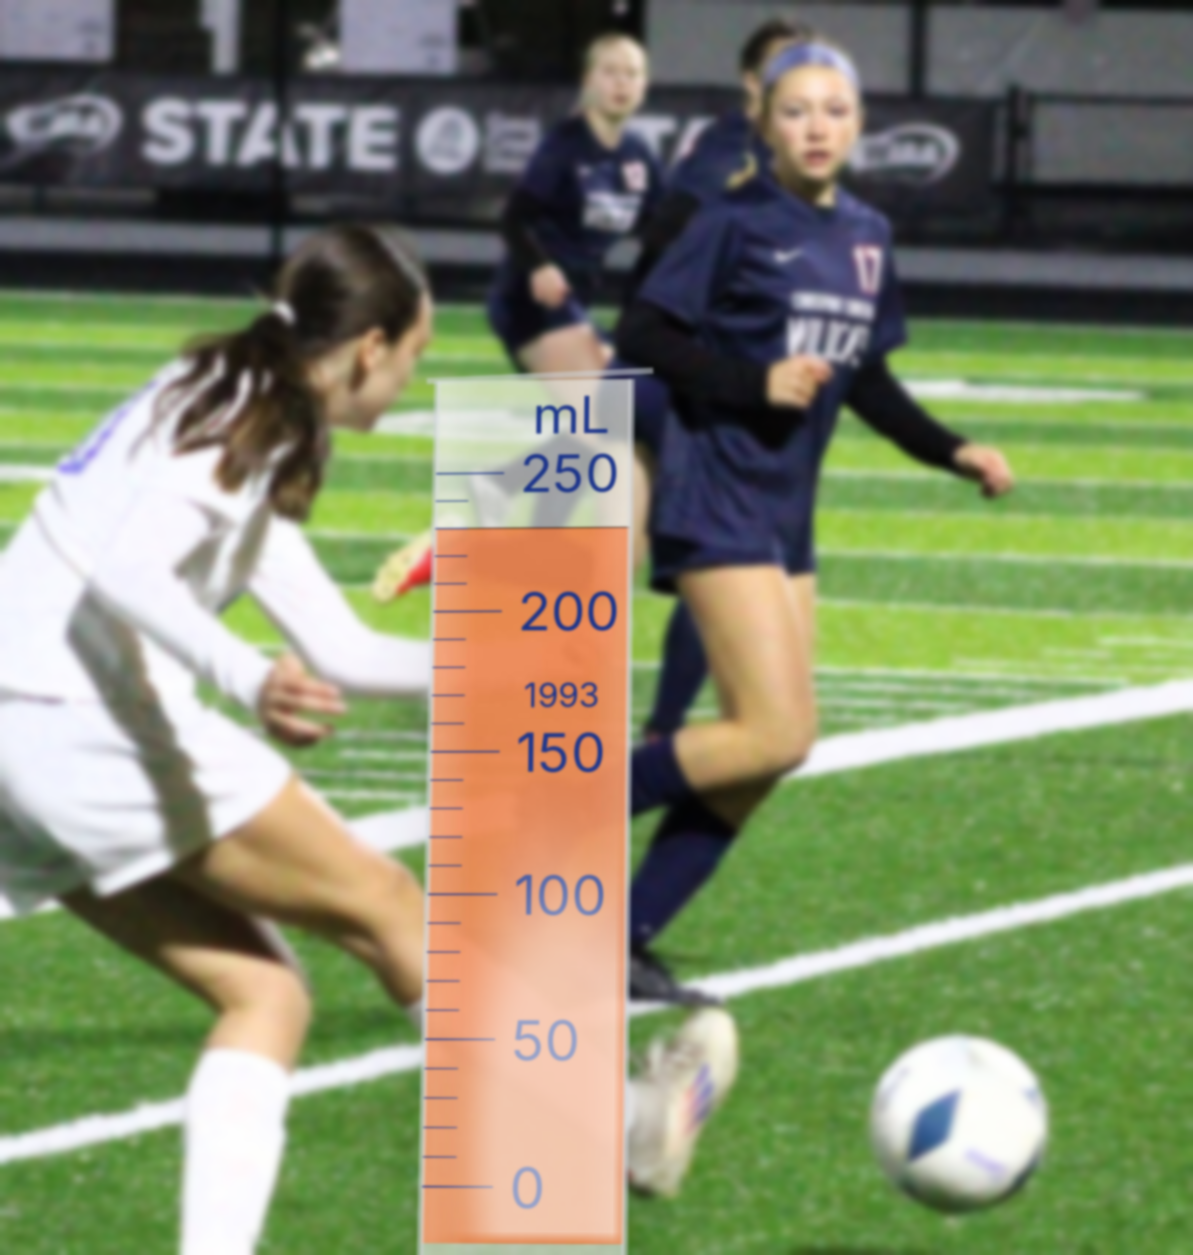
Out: 230 mL
